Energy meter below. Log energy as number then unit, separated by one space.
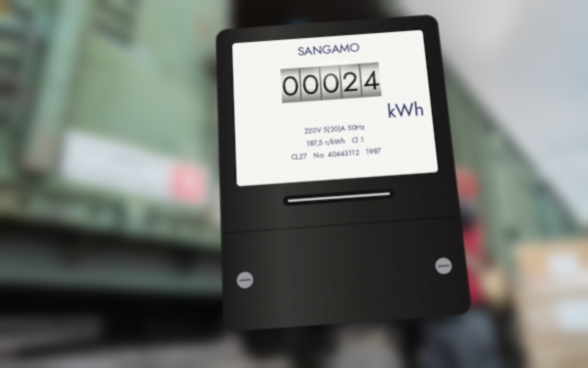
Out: 24 kWh
